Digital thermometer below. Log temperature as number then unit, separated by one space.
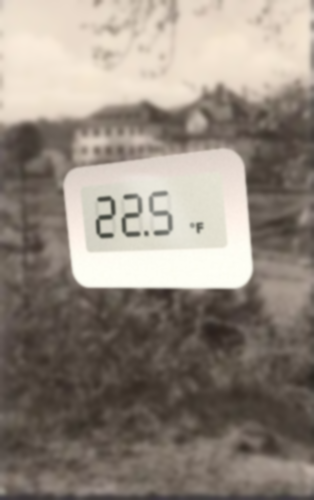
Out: 22.5 °F
